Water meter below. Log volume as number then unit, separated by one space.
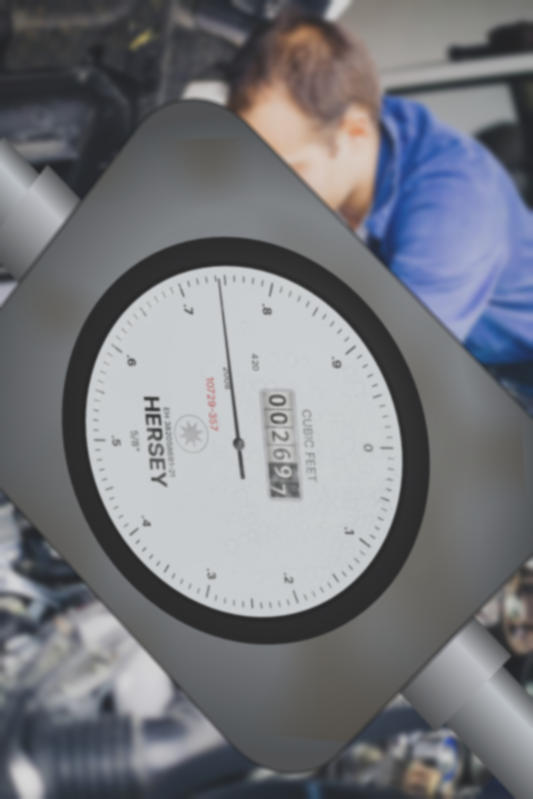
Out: 2696.74 ft³
